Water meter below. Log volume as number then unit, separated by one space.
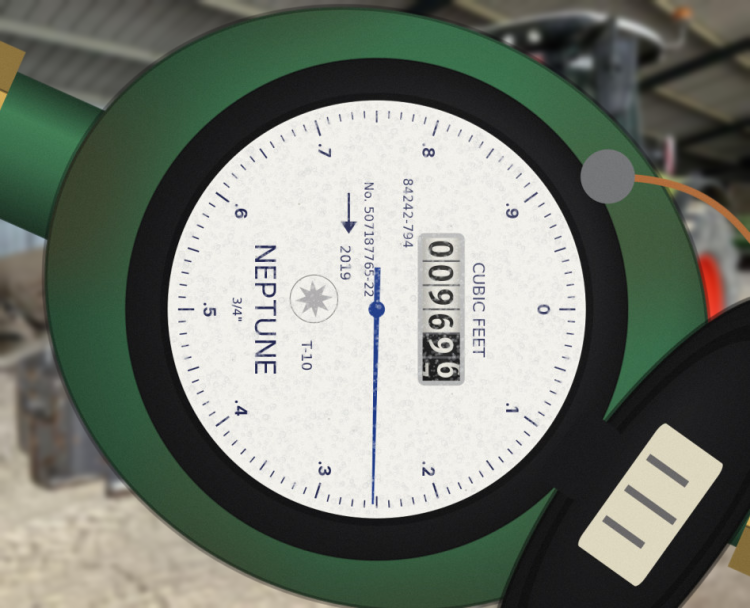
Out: 9696.25 ft³
